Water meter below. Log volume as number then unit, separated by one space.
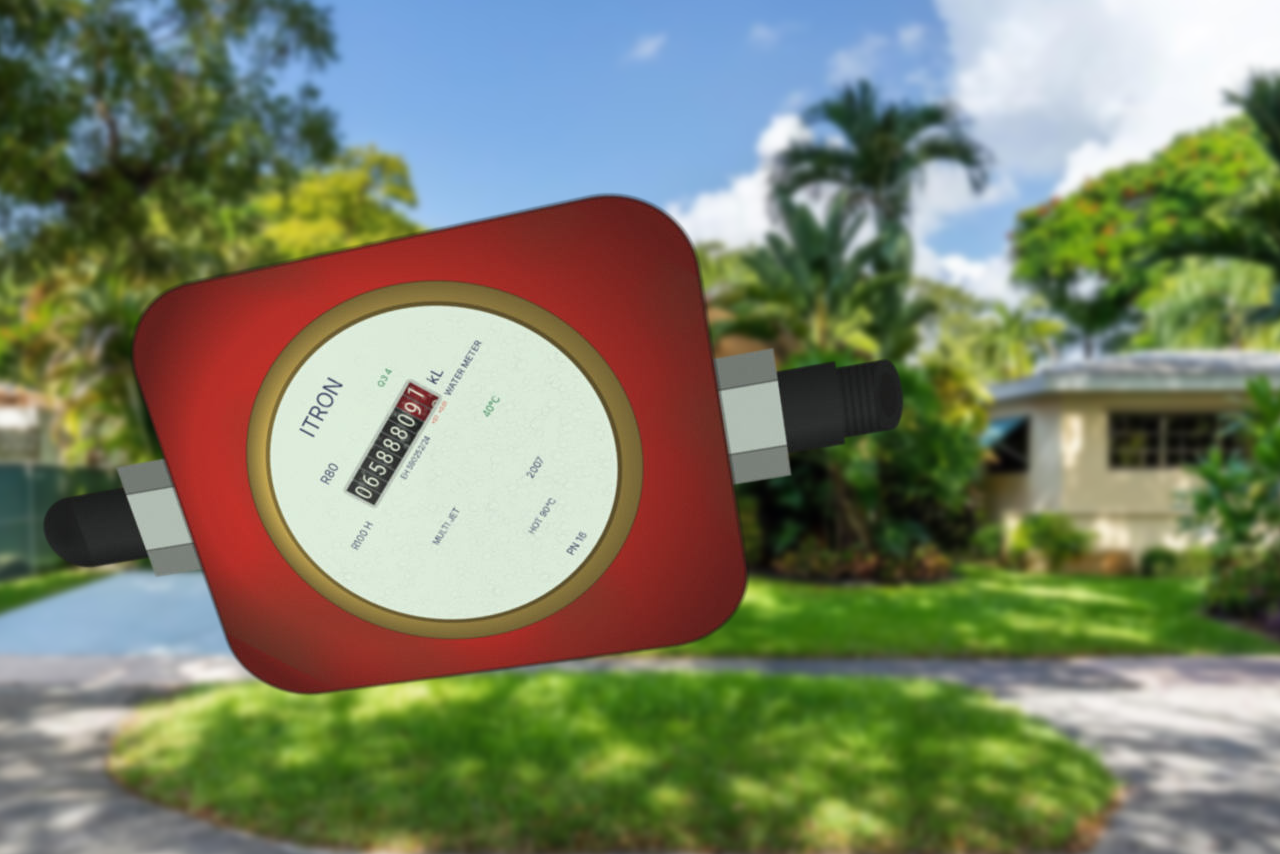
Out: 658880.91 kL
